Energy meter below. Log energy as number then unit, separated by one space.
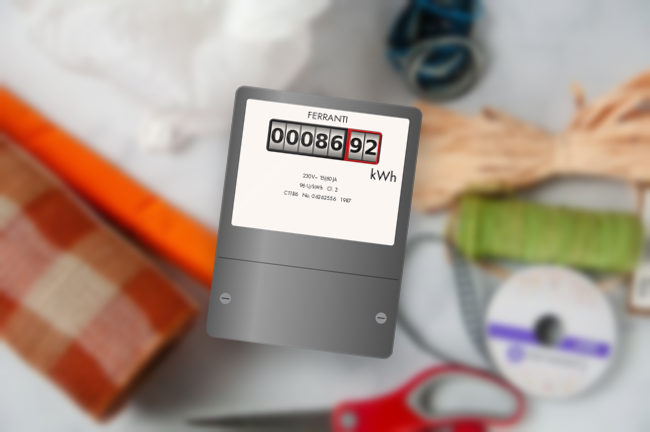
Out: 86.92 kWh
